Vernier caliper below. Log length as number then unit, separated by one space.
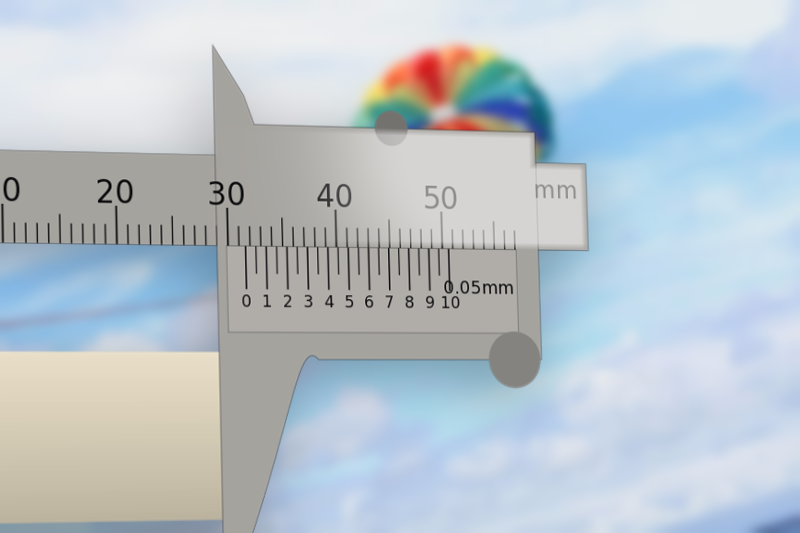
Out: 31.6 mm
